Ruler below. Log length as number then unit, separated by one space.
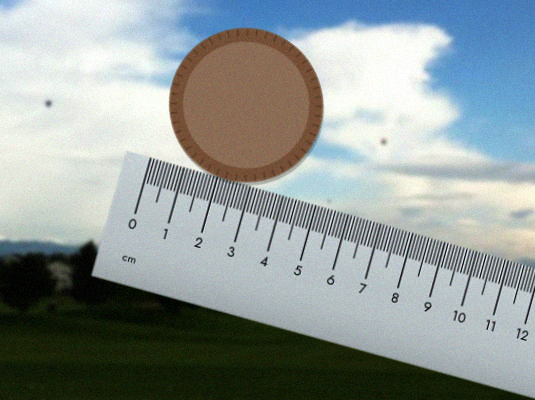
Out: 4.5 cm
